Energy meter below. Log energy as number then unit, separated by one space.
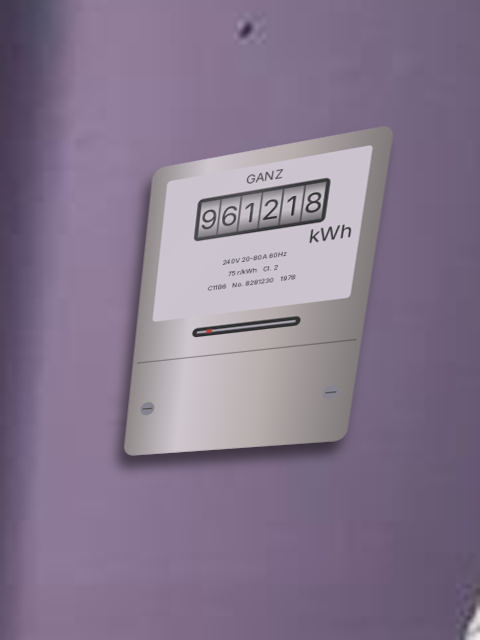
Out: 961218 kWh
